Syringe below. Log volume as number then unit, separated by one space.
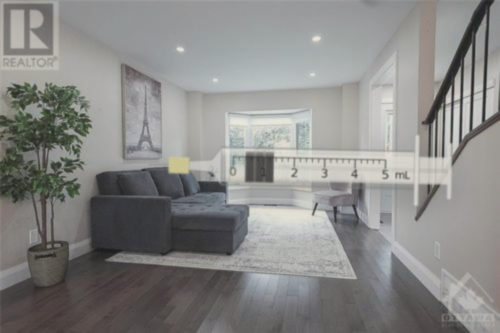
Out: 0.4 mL
